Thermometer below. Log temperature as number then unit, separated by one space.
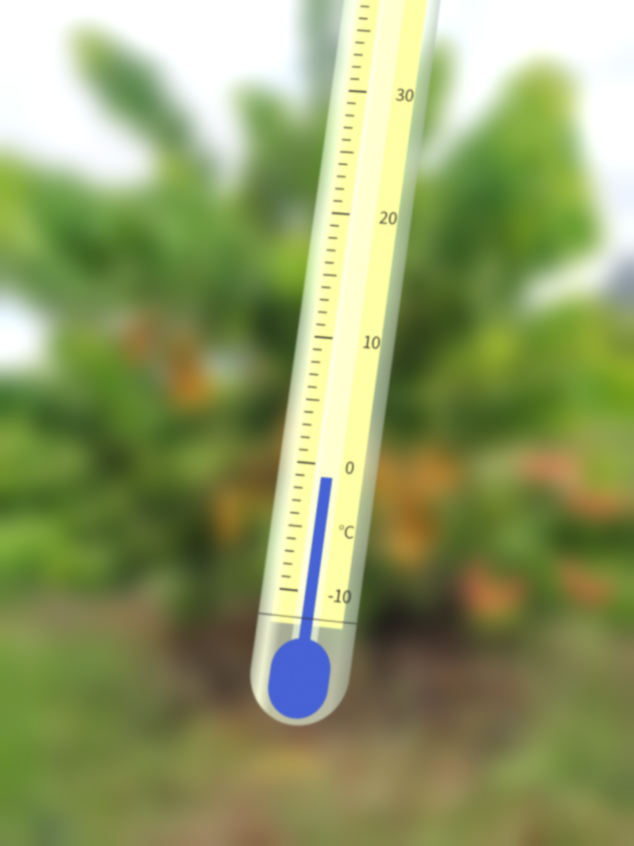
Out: -1 °C
